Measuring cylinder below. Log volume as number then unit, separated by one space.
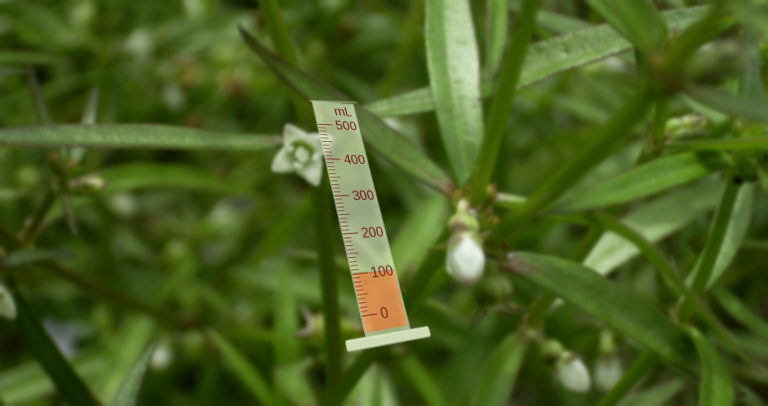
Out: 100 mL
